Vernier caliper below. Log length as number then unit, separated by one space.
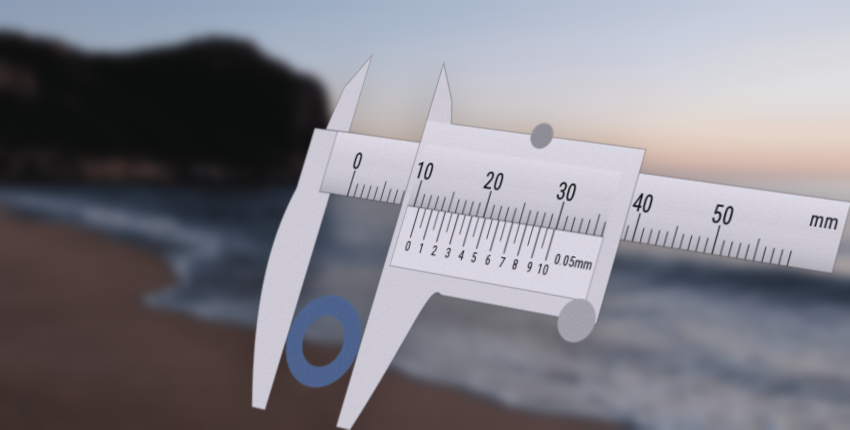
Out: 10.8 mm
